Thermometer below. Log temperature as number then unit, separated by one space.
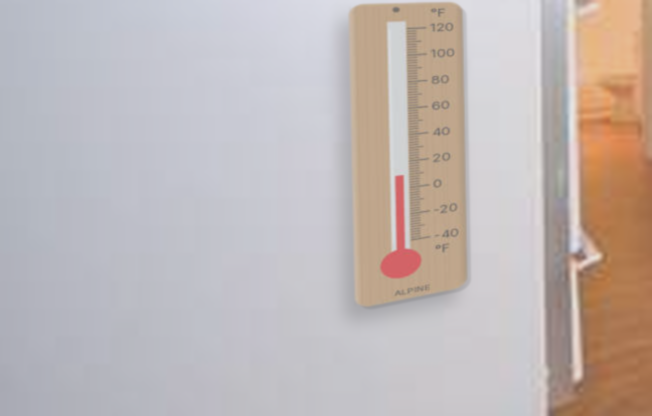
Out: 10 °F
